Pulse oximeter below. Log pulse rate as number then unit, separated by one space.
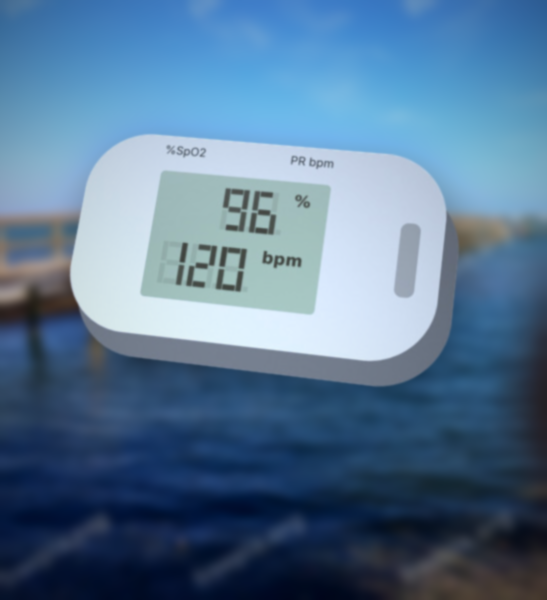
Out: 120 bpm
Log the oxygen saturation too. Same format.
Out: 96 %
